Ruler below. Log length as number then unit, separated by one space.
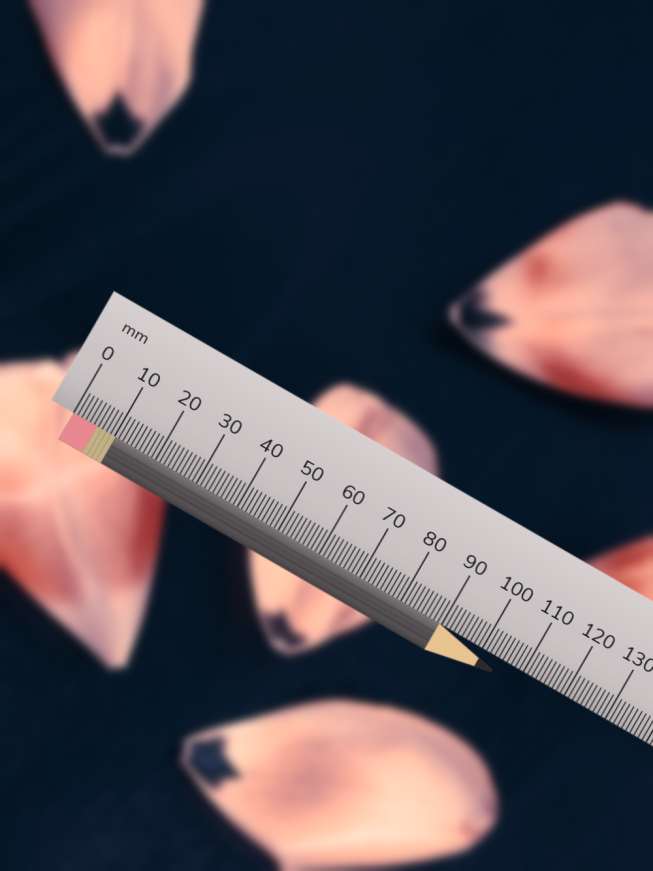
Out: 104 mm
